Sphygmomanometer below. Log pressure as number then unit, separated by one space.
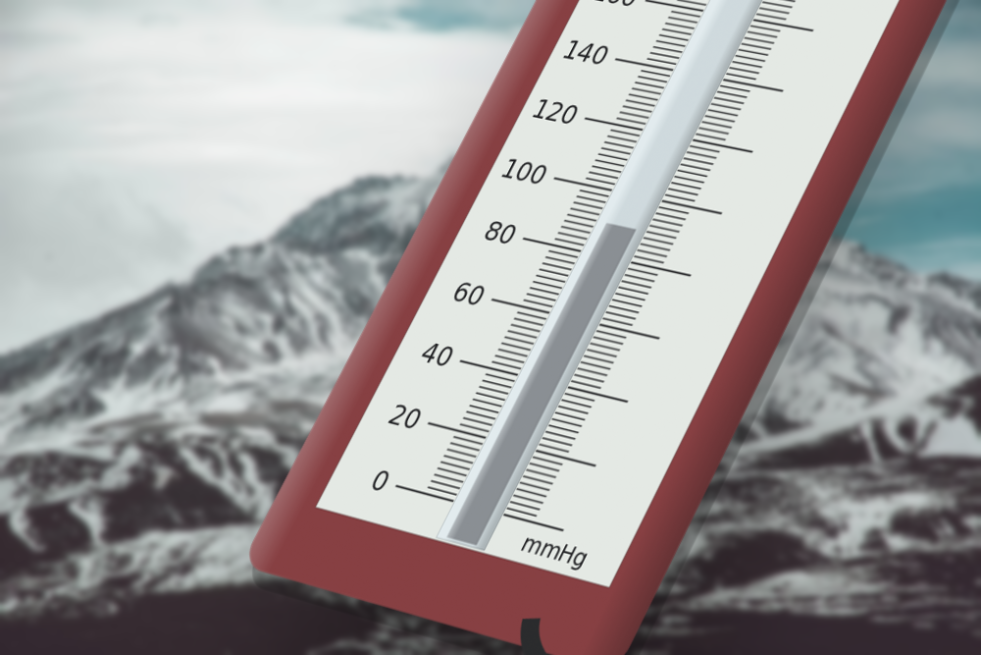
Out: 90 mmHg
